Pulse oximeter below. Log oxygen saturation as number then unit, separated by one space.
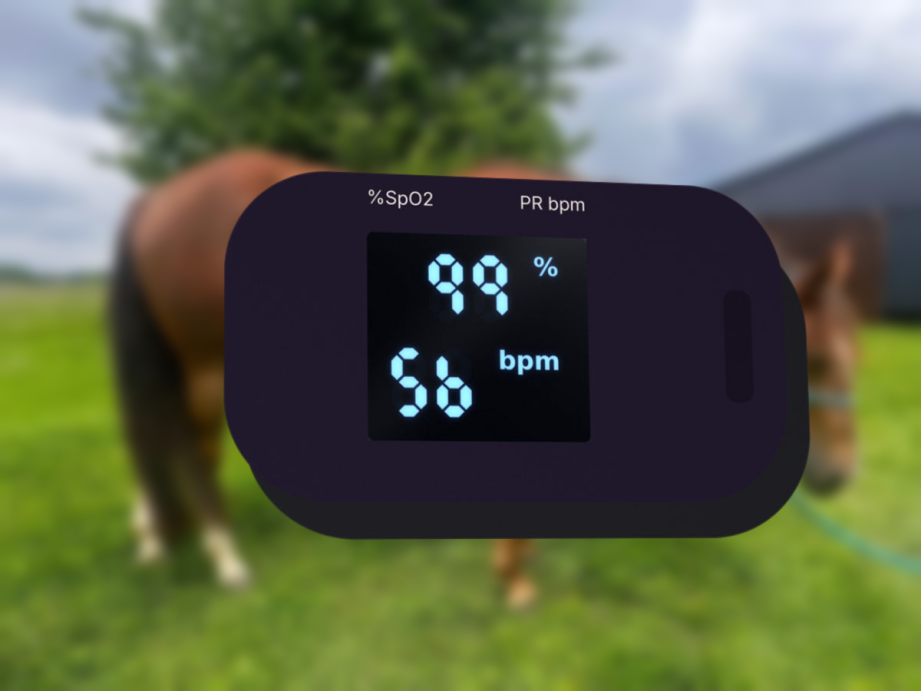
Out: 99 %
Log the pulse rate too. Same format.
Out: 56 bpm
